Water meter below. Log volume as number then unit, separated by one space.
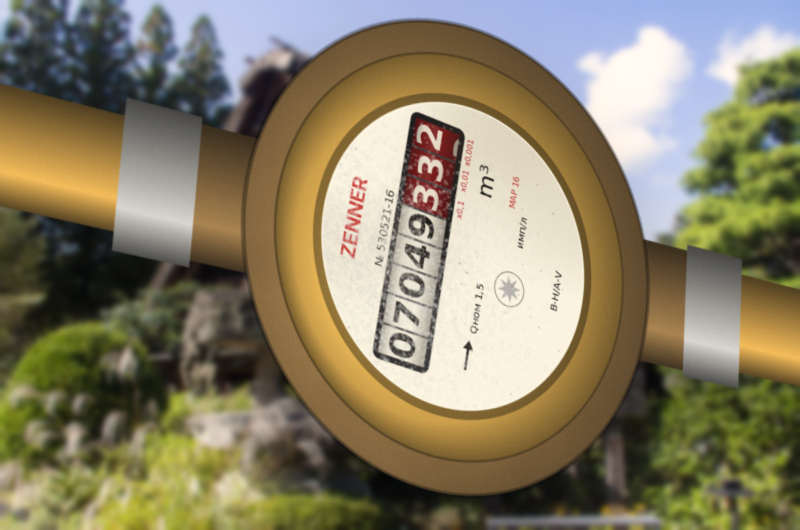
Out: 7049.332 m³
